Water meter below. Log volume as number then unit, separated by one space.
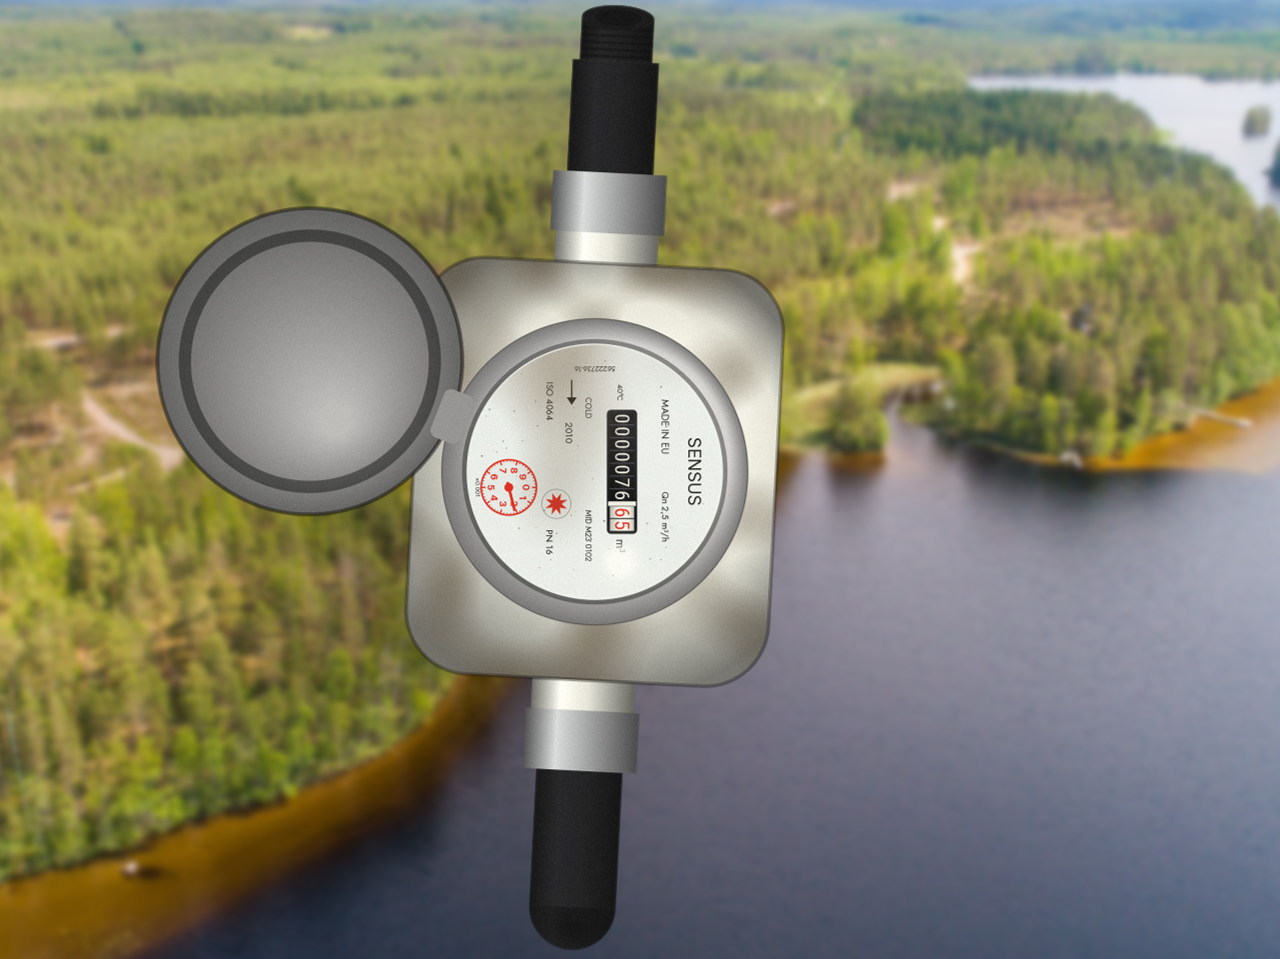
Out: 76.652 m³
